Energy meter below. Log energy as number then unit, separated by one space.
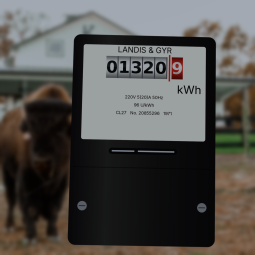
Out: 1320.9 kWh
